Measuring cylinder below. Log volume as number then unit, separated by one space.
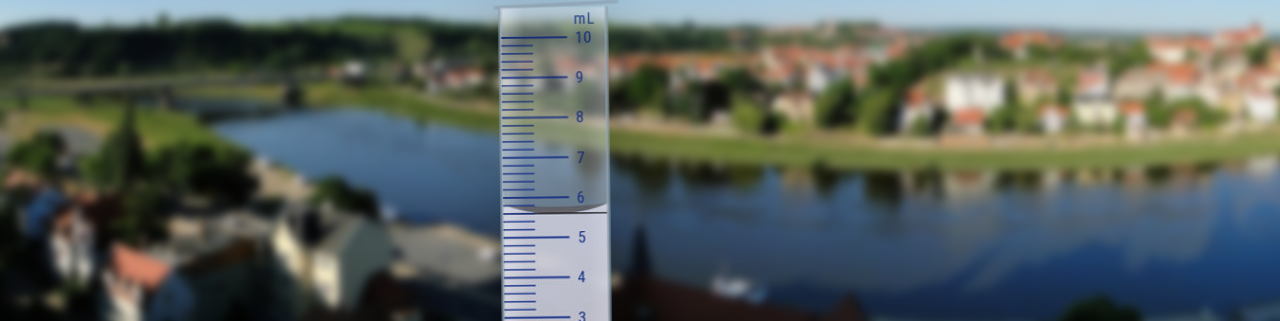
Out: 5.6 mL
